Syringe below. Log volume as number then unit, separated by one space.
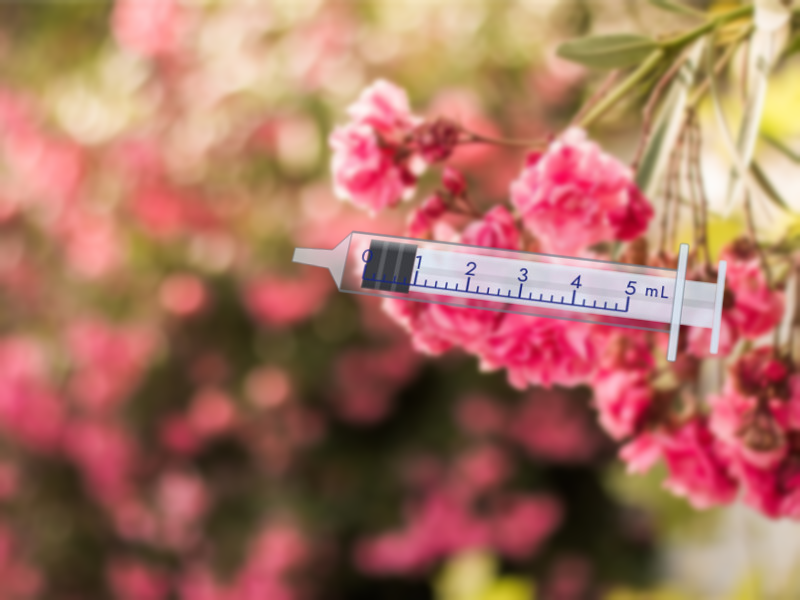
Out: 0 mL
